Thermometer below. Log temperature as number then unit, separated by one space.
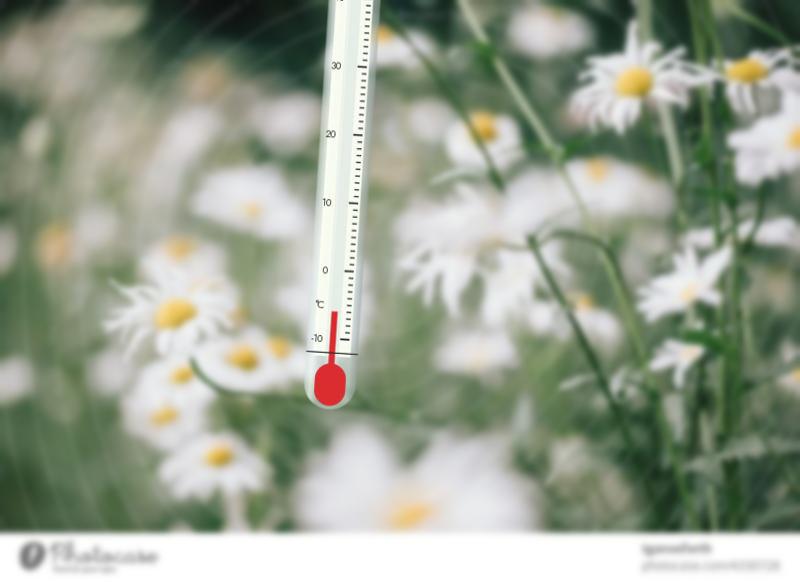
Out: -6 °C
